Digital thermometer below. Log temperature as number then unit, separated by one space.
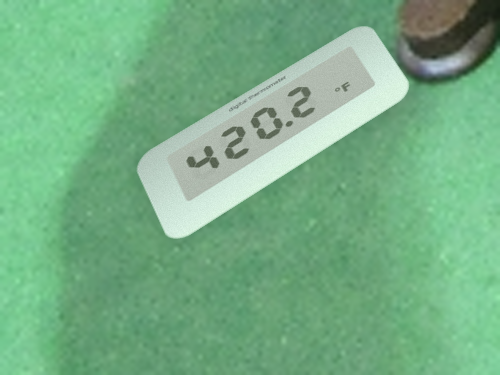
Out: 420.2 °F
